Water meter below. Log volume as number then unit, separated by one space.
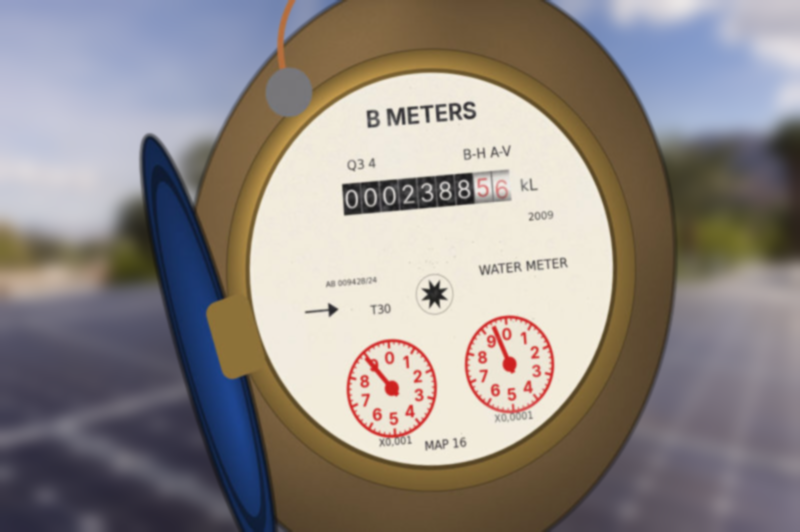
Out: 2388.5589 kL
